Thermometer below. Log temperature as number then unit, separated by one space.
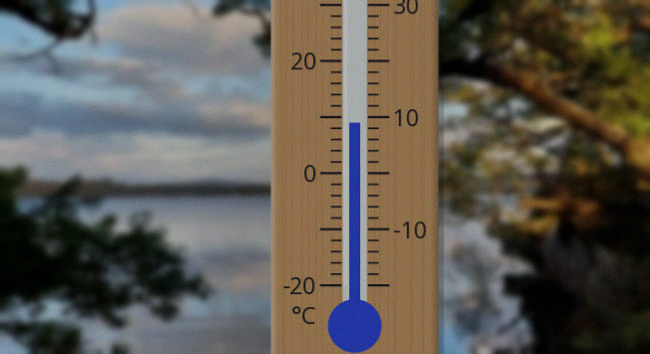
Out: 9 °C
